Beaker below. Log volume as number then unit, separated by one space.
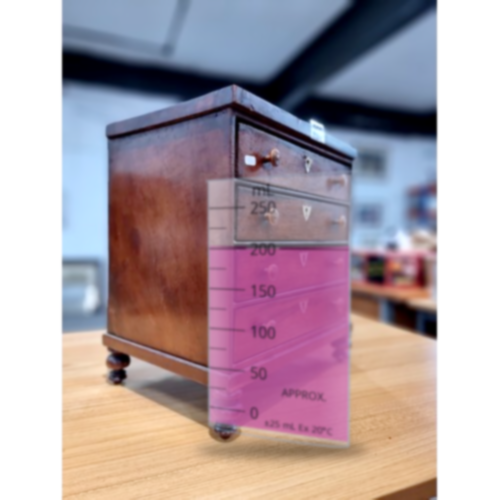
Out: 200 mL
